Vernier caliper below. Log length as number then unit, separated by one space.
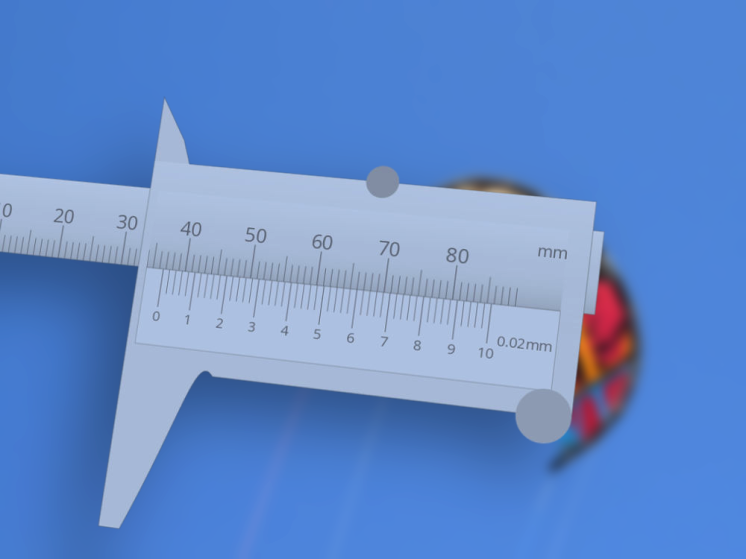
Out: 36.6 mm
